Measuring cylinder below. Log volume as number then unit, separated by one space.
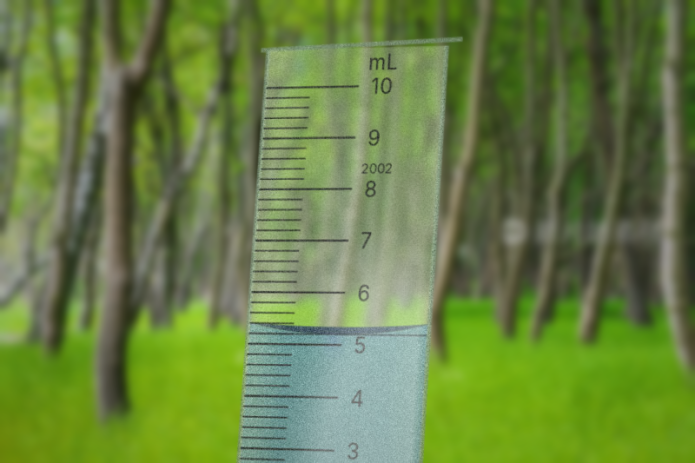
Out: 5.2 mL
